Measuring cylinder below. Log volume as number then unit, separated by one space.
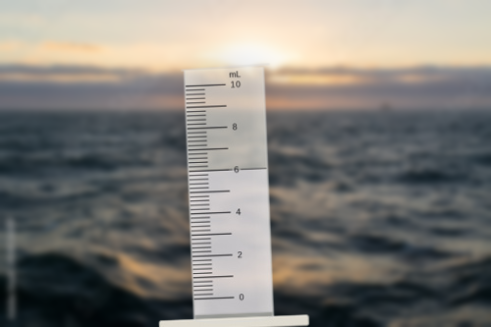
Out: 6 mL
